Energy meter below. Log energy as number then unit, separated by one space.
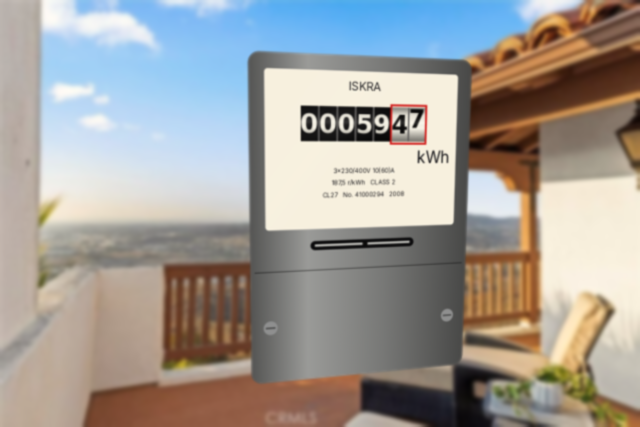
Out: 59.47 kWh
